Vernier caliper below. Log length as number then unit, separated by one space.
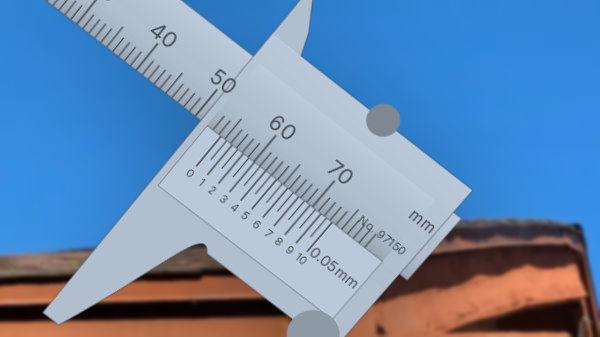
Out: 54.4 mm
